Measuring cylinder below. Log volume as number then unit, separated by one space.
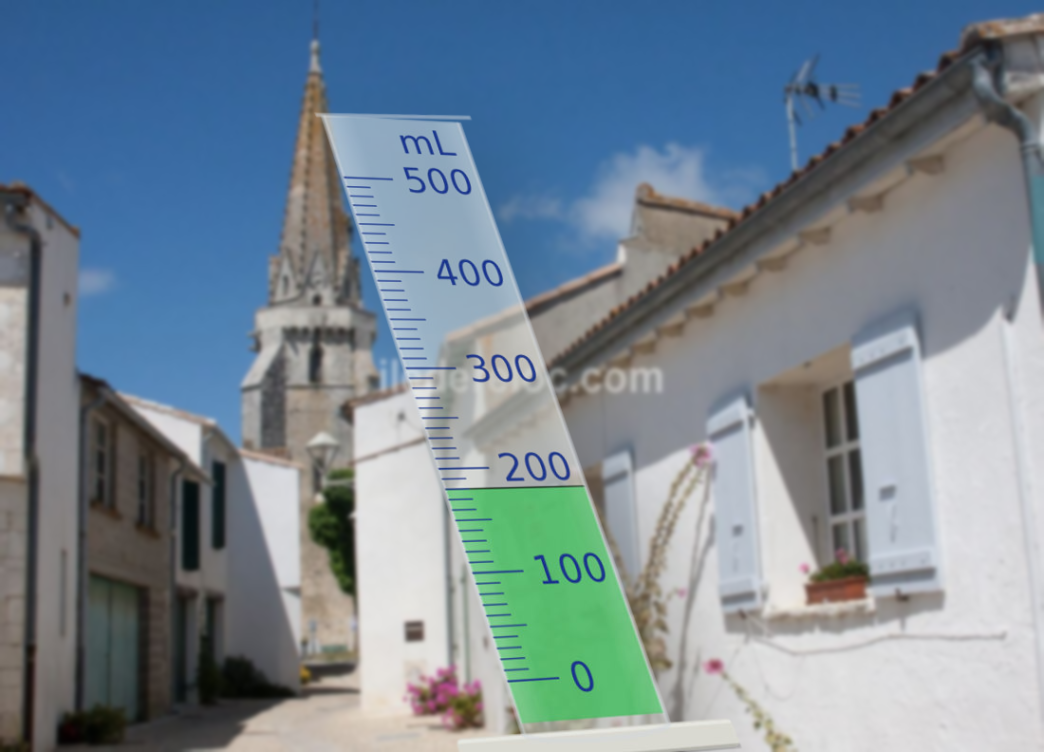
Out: 180 mL
